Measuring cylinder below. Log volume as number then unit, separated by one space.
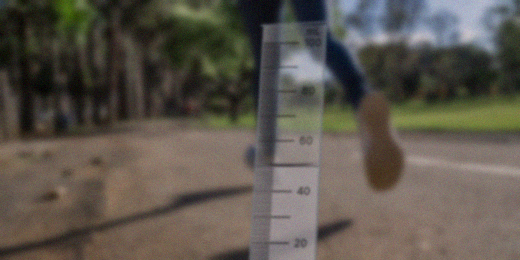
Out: 50 mL
